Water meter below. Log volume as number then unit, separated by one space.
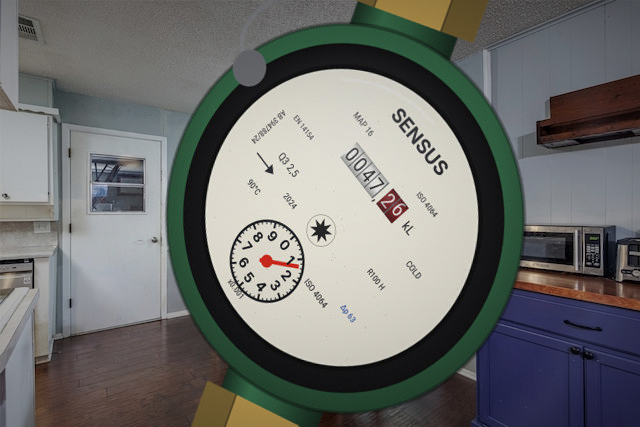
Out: 47.261 kL
